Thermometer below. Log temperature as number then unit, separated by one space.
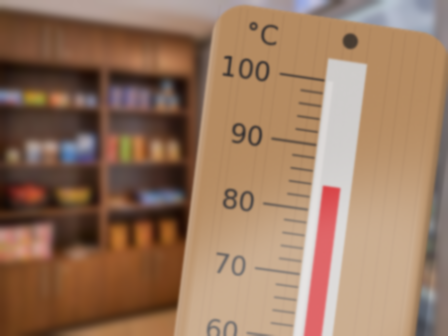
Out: 84 °C
